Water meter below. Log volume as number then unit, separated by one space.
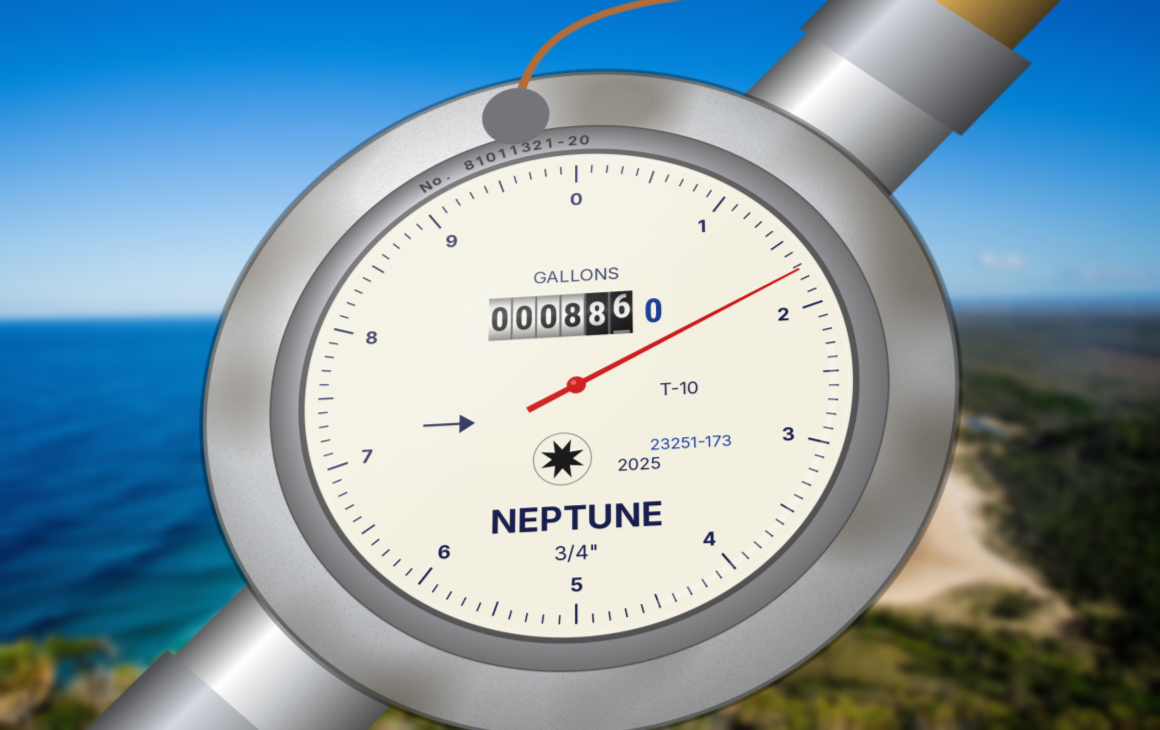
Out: 8861.7 gal
